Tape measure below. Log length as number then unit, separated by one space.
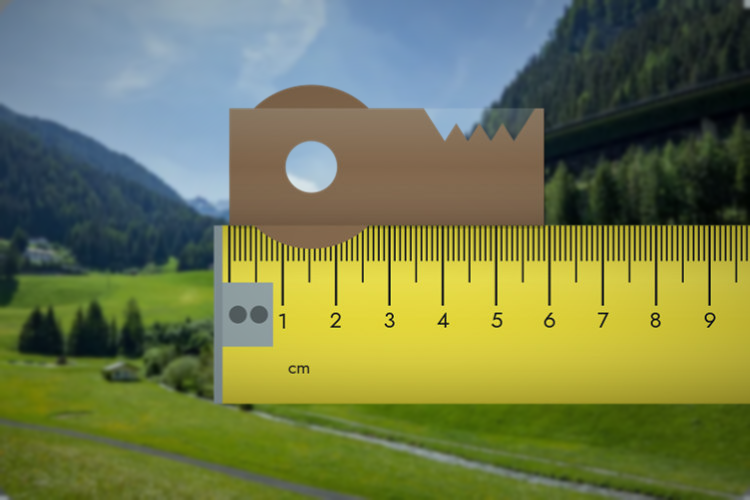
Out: 5.9 cm
